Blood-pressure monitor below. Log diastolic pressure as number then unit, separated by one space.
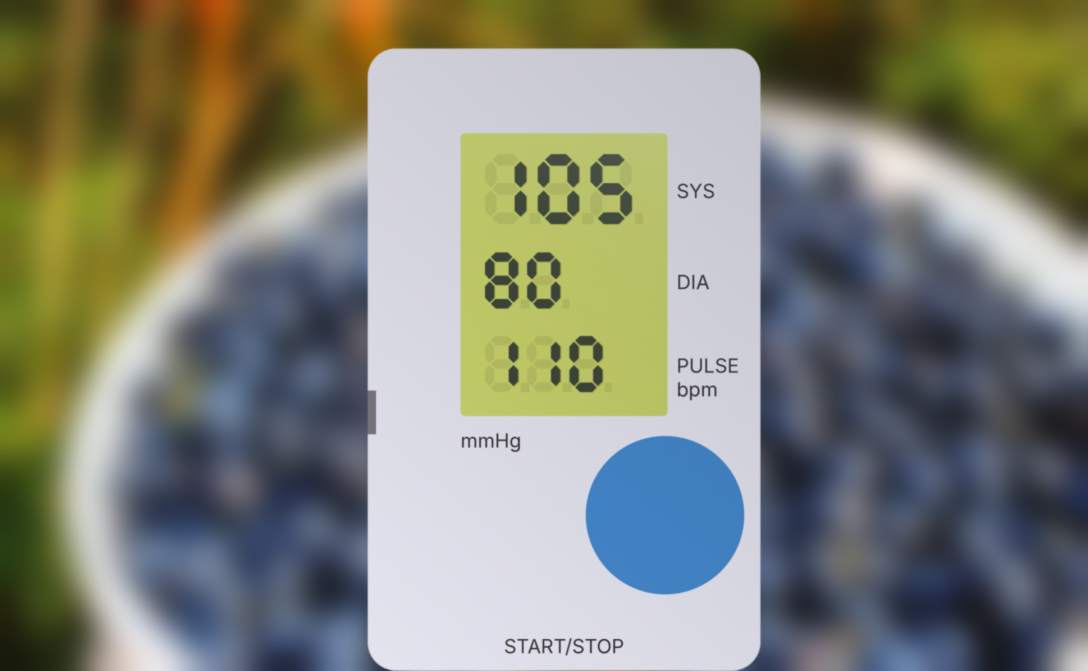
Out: 80 mmHg
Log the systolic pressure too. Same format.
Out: 105 mmHg
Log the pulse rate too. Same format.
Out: 110 bpm
